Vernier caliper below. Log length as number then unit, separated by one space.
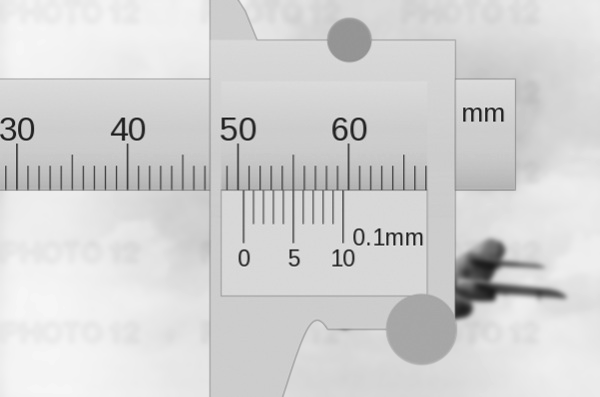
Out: 50.5 mm
